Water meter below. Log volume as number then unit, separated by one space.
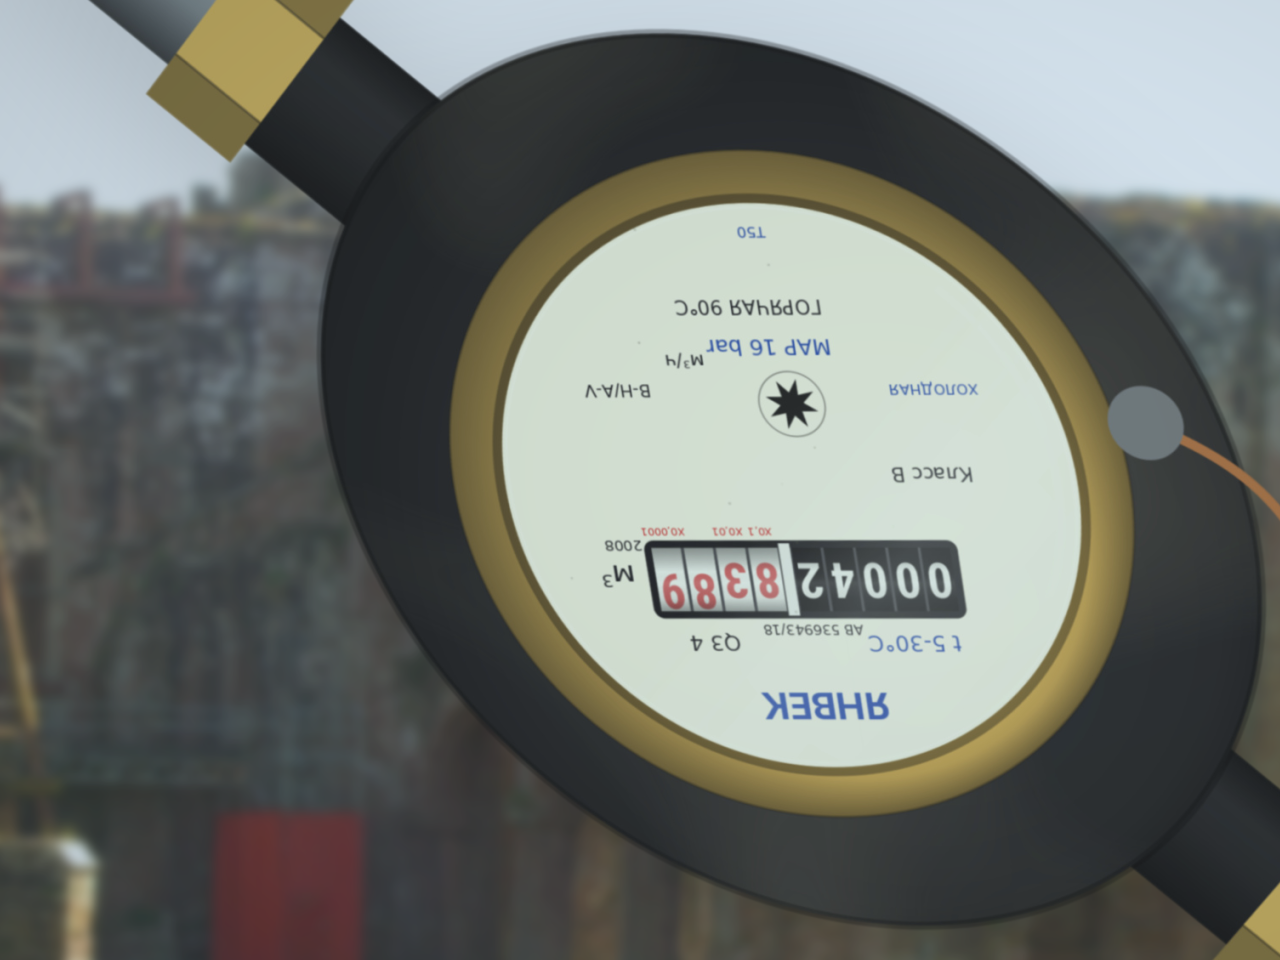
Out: 42.8389 m³
